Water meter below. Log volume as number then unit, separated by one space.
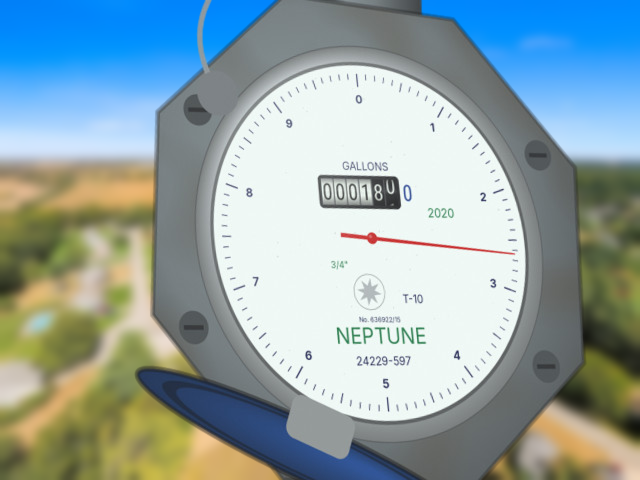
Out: 1802.6 gal
